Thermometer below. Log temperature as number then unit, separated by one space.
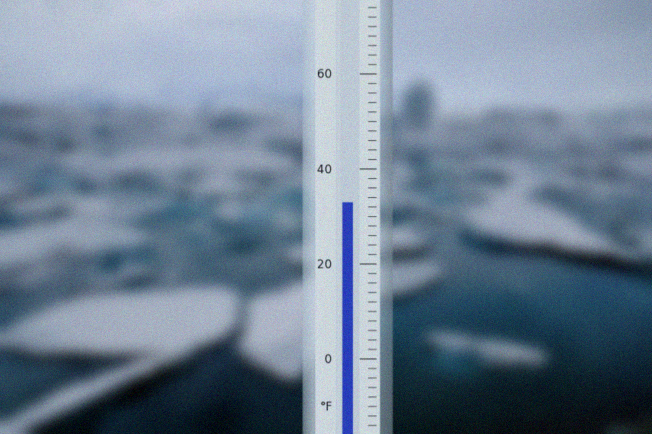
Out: 33 °F
